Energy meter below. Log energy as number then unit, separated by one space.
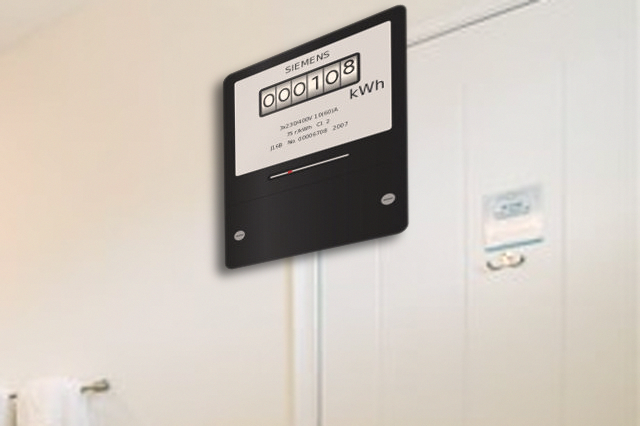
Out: 108 kWh
